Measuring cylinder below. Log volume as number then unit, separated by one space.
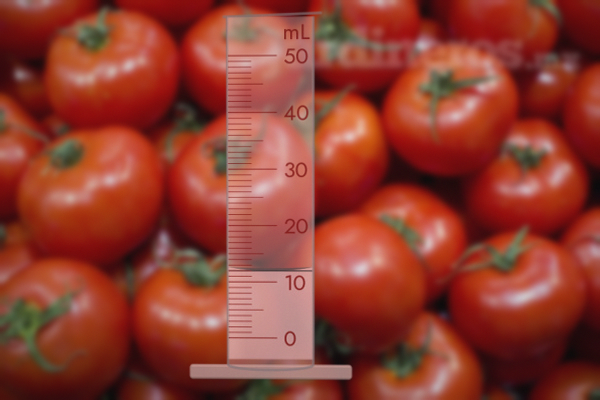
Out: 12 mL
